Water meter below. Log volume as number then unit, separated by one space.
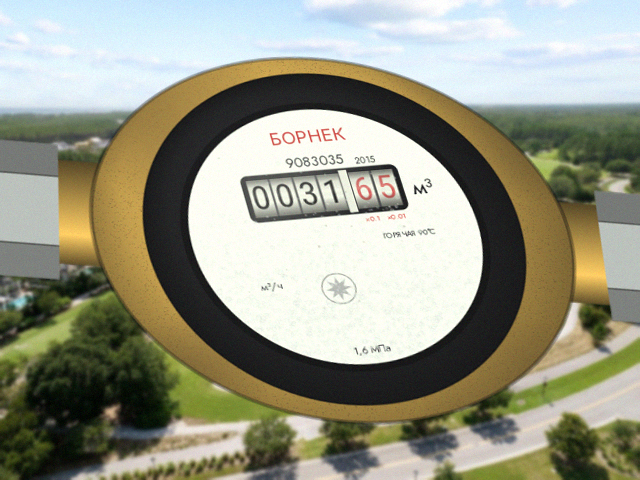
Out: 31.65 m³
